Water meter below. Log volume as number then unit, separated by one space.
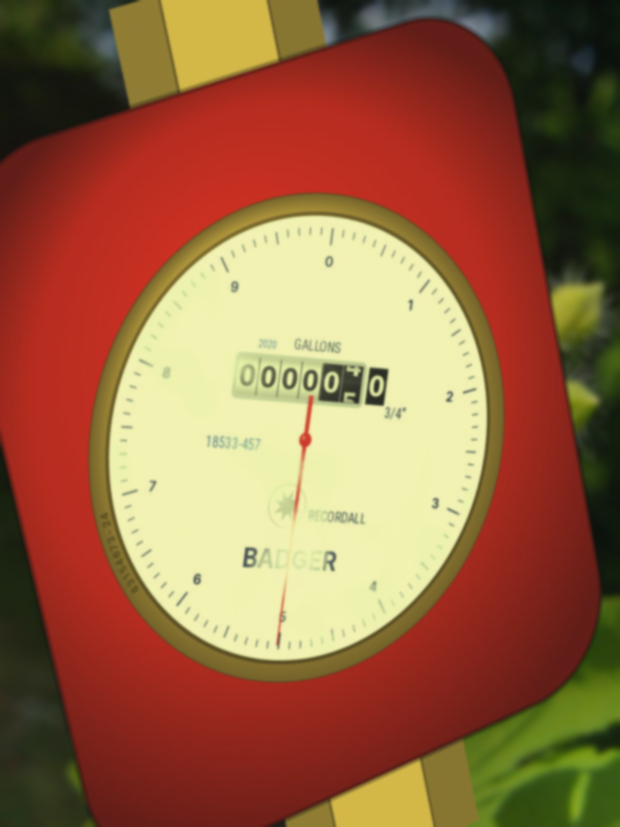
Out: 45.0 gal
